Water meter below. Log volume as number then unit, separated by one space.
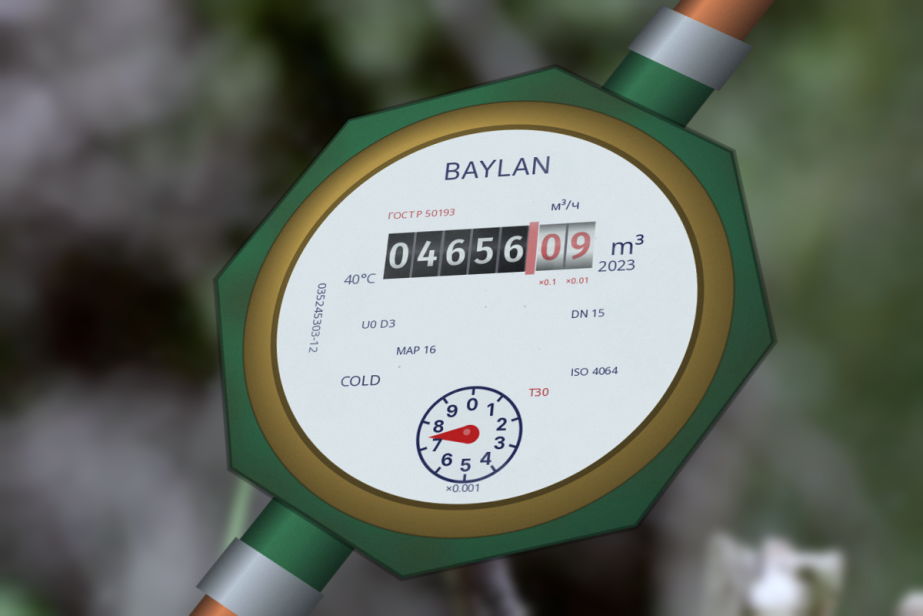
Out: 4656.097 m³
